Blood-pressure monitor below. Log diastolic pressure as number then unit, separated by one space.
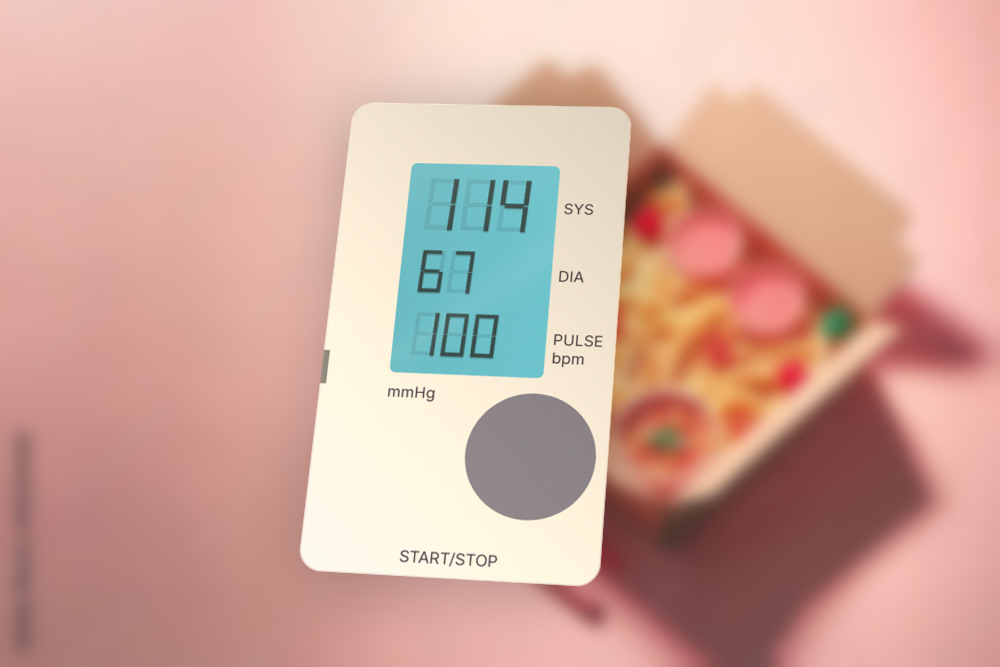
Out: 67 mmHg
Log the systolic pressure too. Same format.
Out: 114 mmHg
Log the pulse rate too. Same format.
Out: 100 bpm
